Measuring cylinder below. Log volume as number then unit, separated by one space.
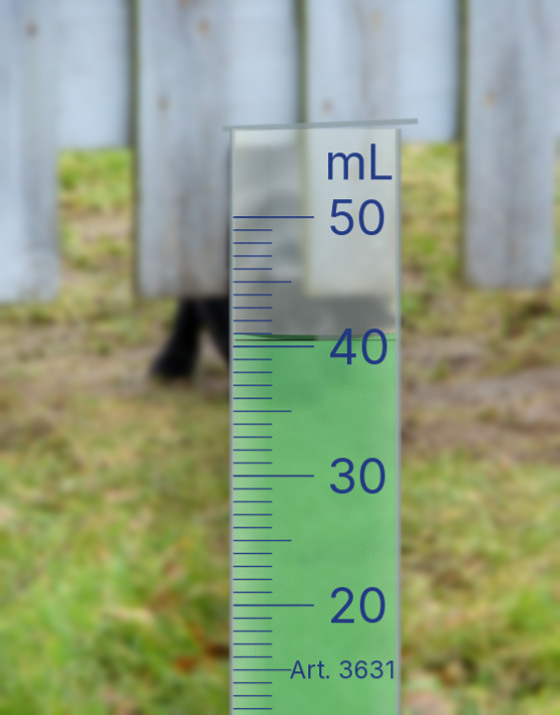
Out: 40.5 mL
